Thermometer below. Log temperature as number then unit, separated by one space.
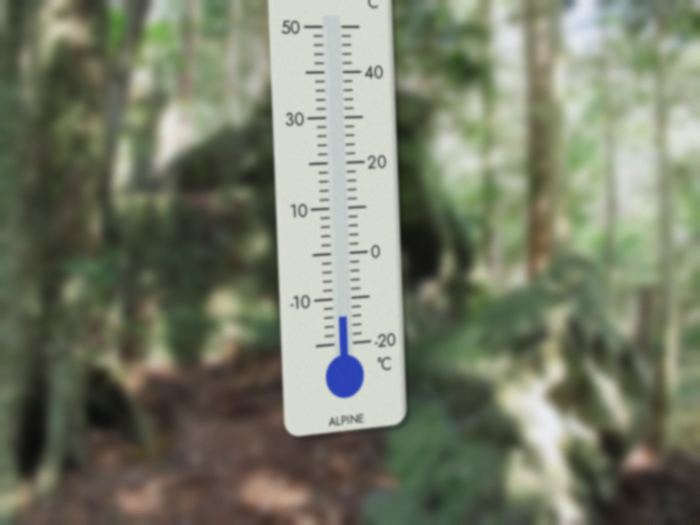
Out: -14 °C
